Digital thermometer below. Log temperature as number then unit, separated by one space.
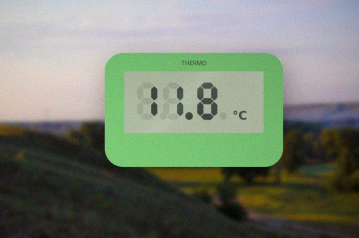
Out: 11.8 °C
